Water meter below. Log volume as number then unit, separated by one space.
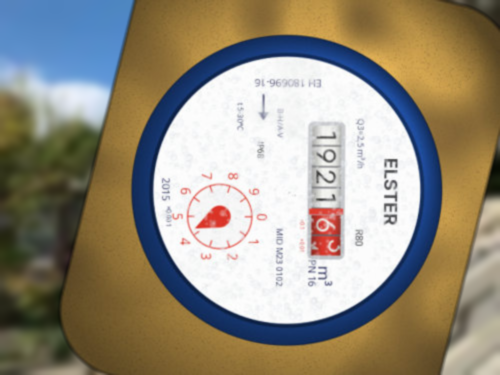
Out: 1921.634 m³
